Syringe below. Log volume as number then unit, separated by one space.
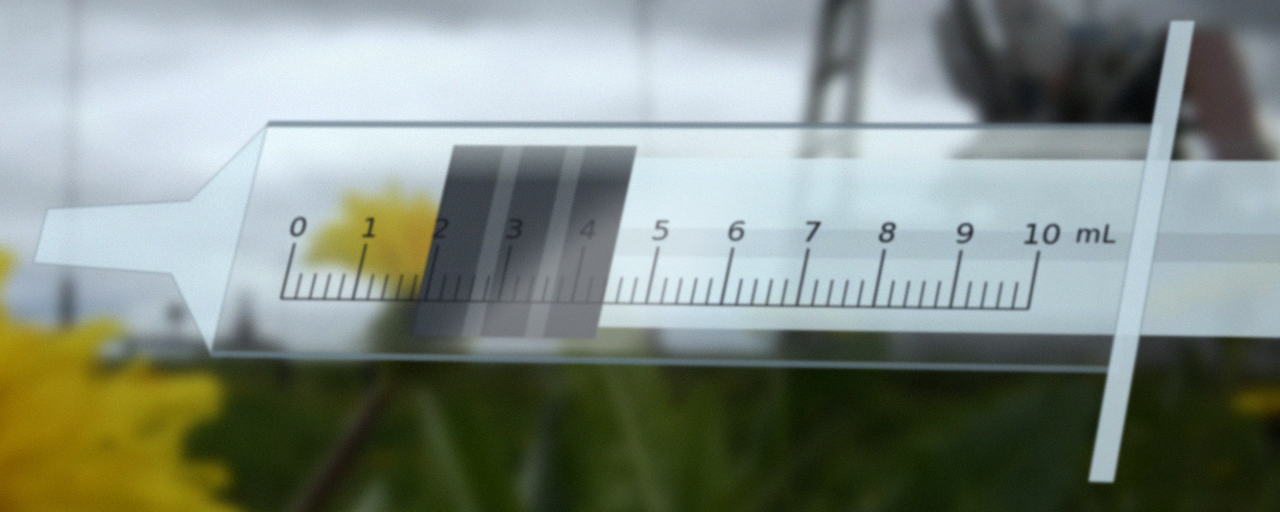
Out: 1.9 mL
